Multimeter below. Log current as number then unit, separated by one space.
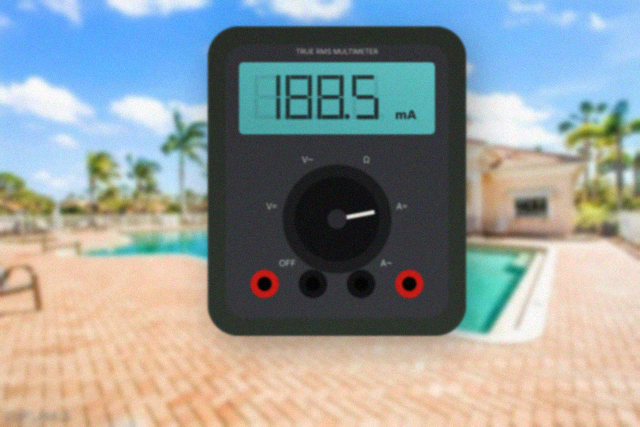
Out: 188.5 mA
